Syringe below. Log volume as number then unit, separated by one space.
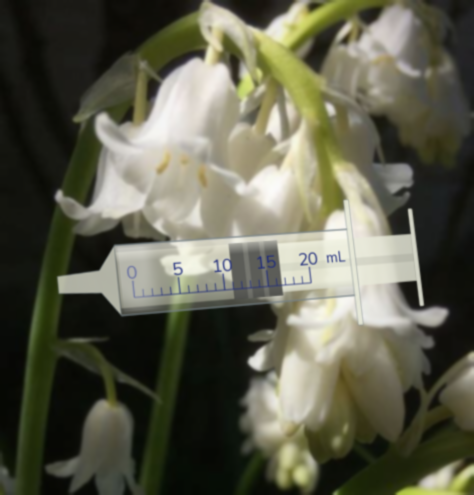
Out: 11 mL
